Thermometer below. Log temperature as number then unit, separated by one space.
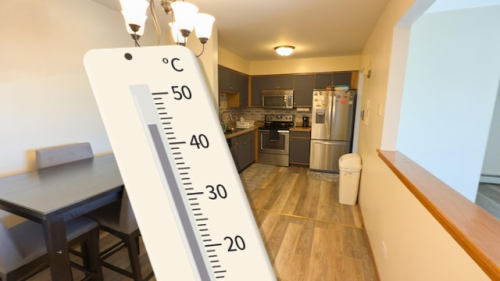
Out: 44 °C
